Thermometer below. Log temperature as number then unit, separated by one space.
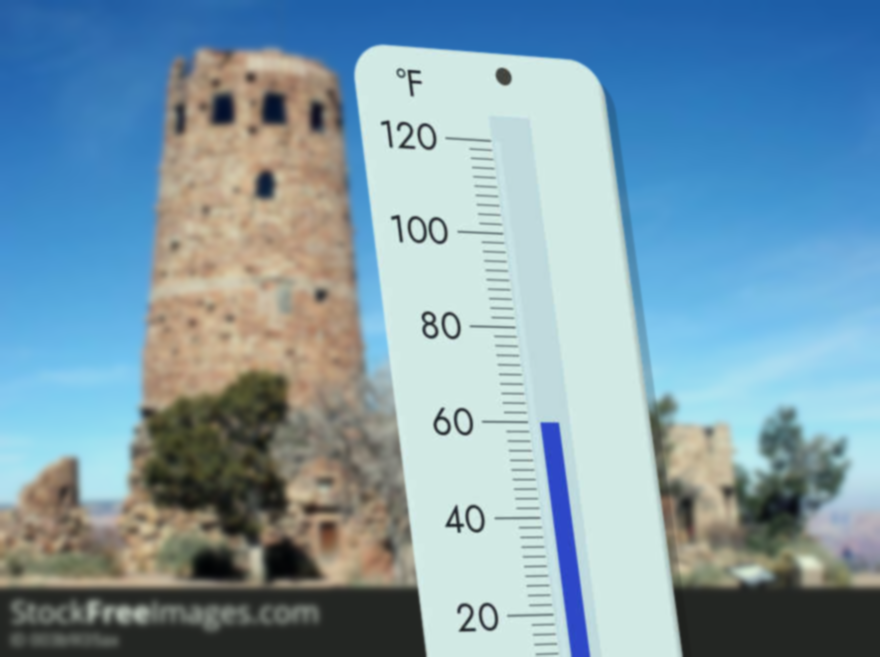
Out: 60 °F
